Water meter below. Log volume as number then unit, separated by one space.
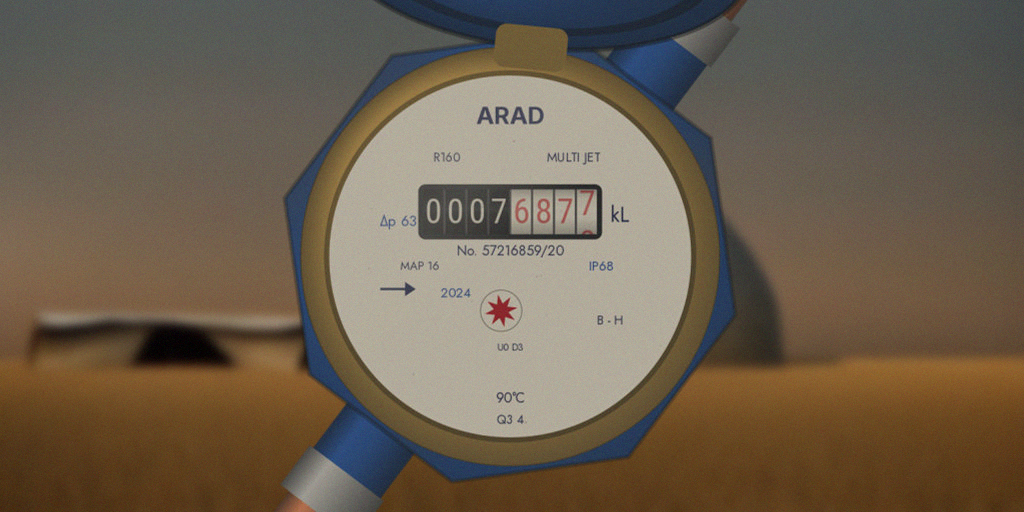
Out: 7.6877 kL
